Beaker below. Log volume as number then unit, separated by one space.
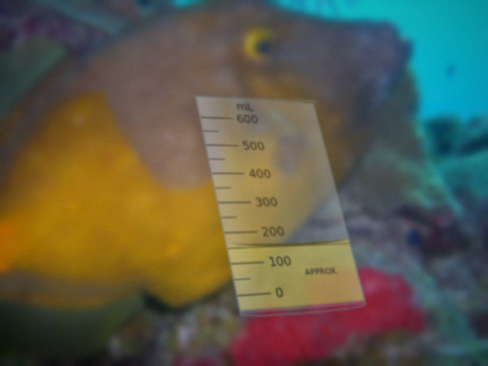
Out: 150 mL
